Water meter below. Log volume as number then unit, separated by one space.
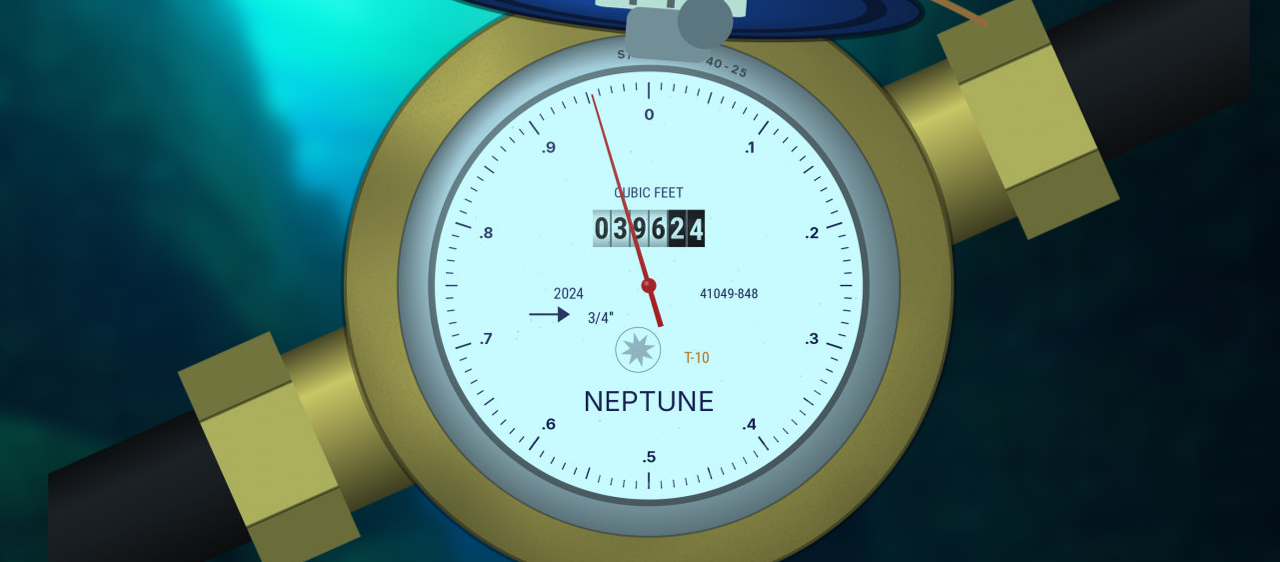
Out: 39623.95 ft³
